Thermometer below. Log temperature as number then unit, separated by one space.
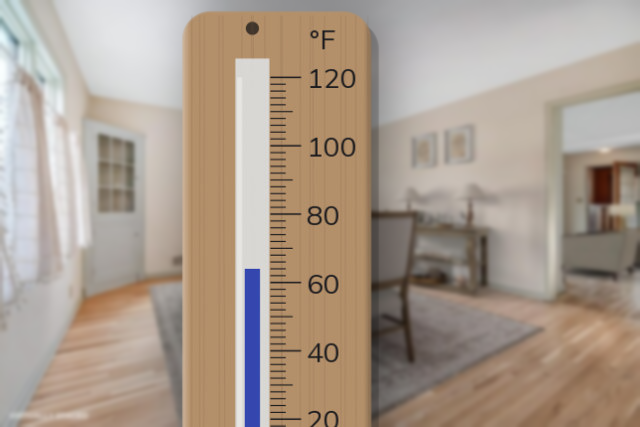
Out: 64 °F
